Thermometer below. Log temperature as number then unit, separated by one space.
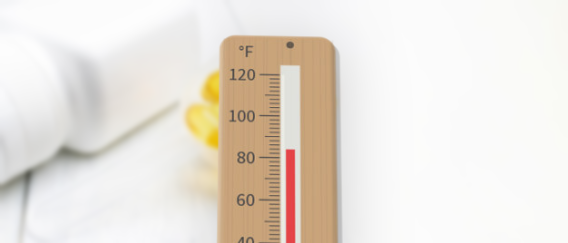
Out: 84 °F
